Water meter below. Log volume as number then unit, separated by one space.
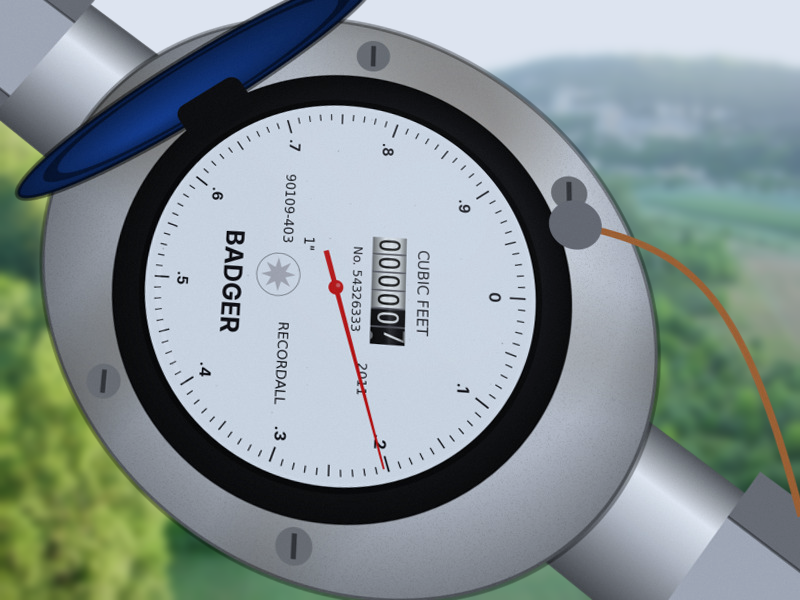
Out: 7.20 ft³
